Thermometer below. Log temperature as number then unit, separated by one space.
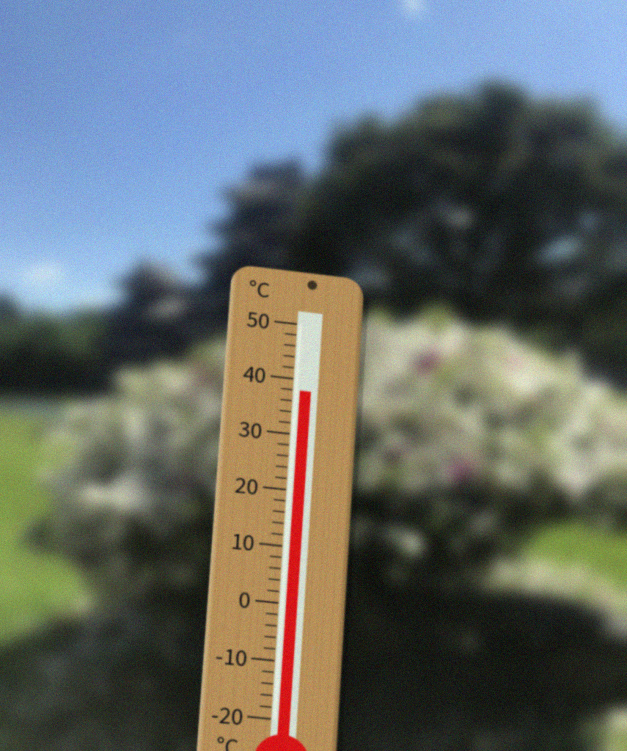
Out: 38 °C
